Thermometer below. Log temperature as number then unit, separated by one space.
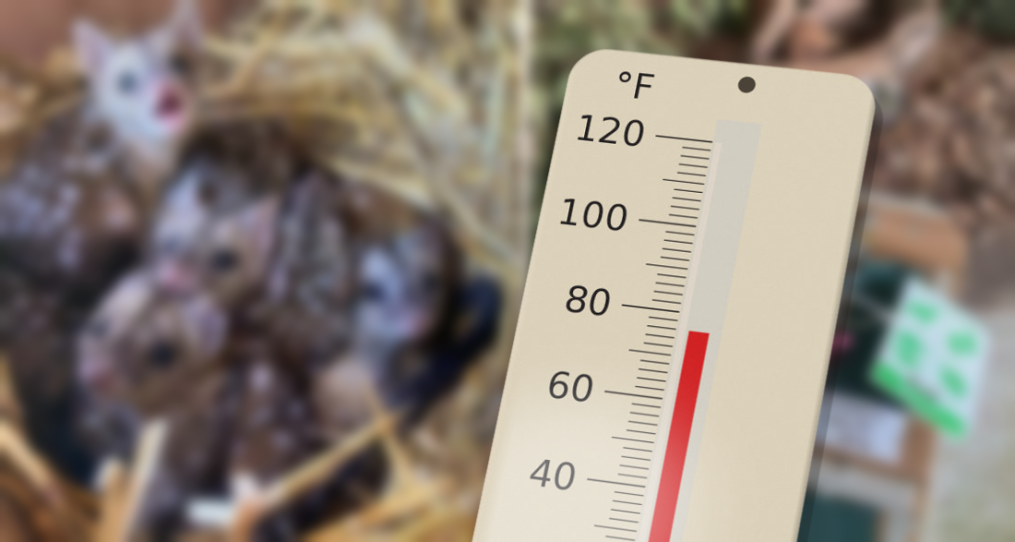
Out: 76 °F
